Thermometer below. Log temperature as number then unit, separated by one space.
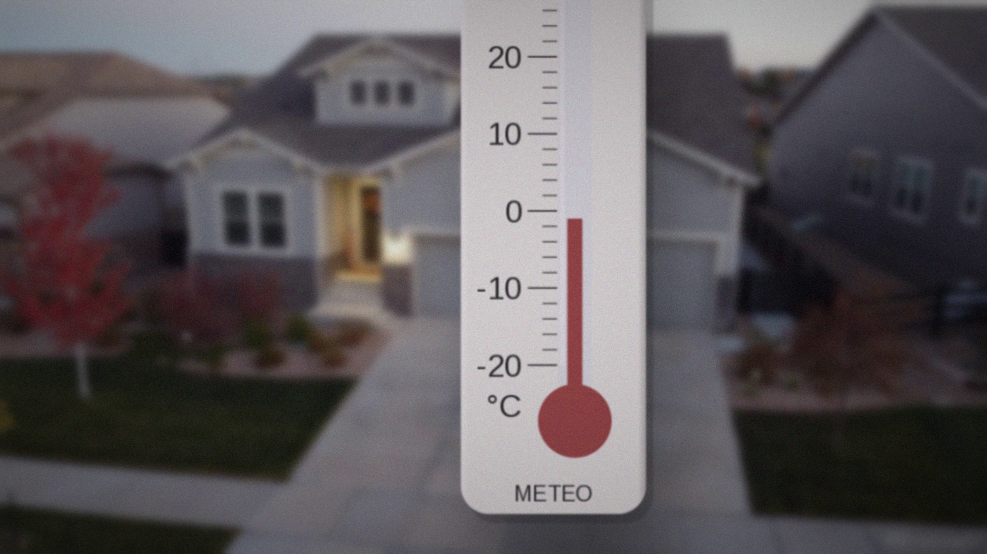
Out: -1 °C
